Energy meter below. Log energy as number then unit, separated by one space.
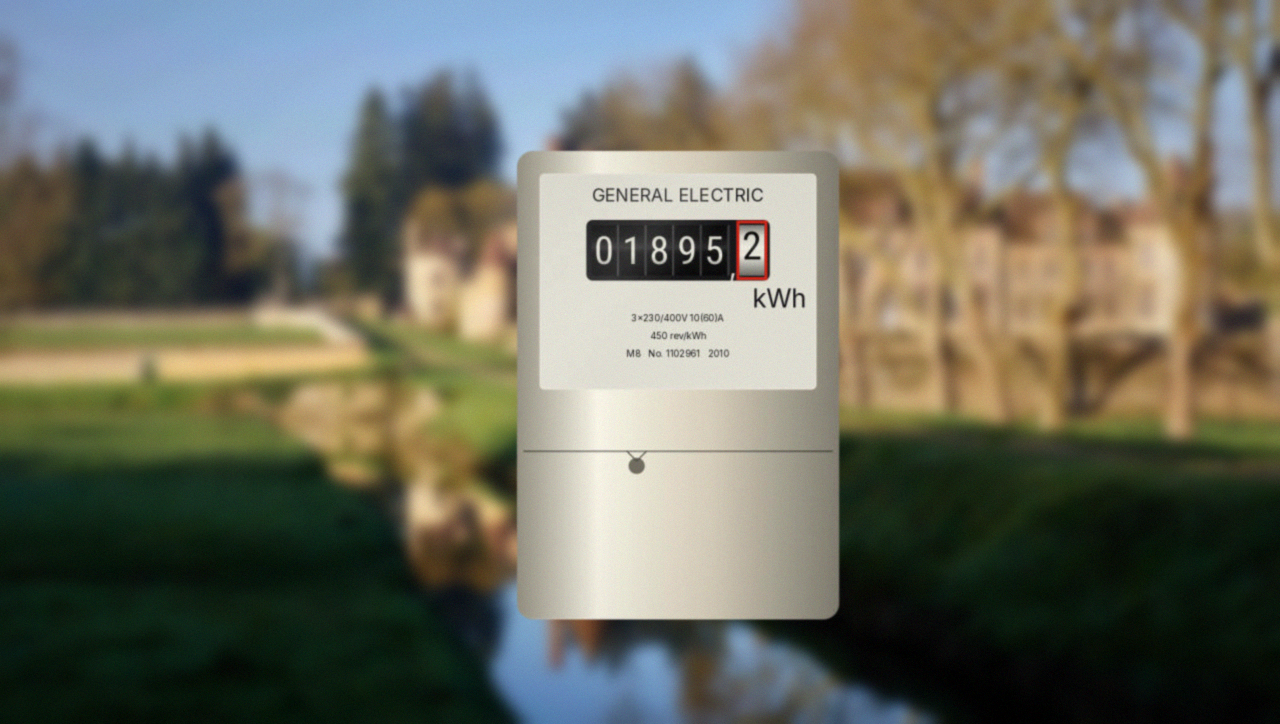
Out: 1895.2 kWh
